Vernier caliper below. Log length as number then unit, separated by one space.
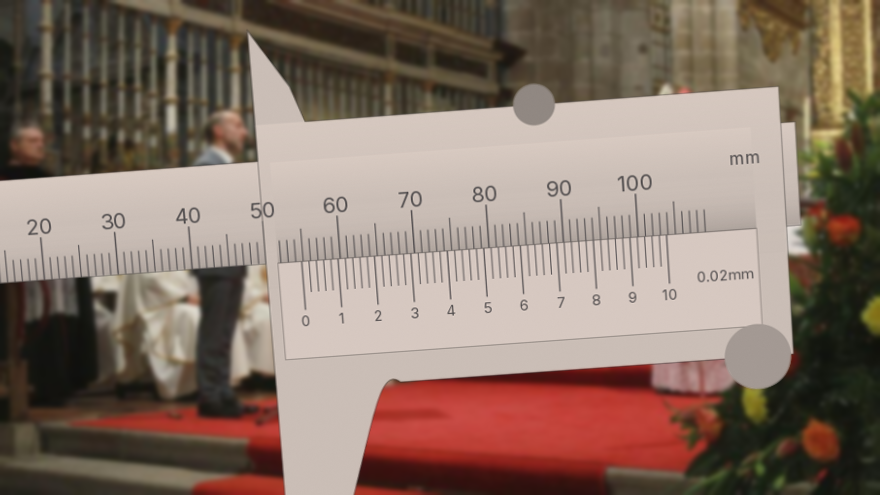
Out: 54.8 mm
